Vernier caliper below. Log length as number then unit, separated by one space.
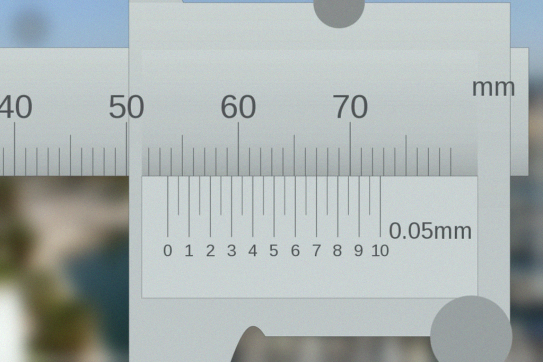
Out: 53.7 mm
